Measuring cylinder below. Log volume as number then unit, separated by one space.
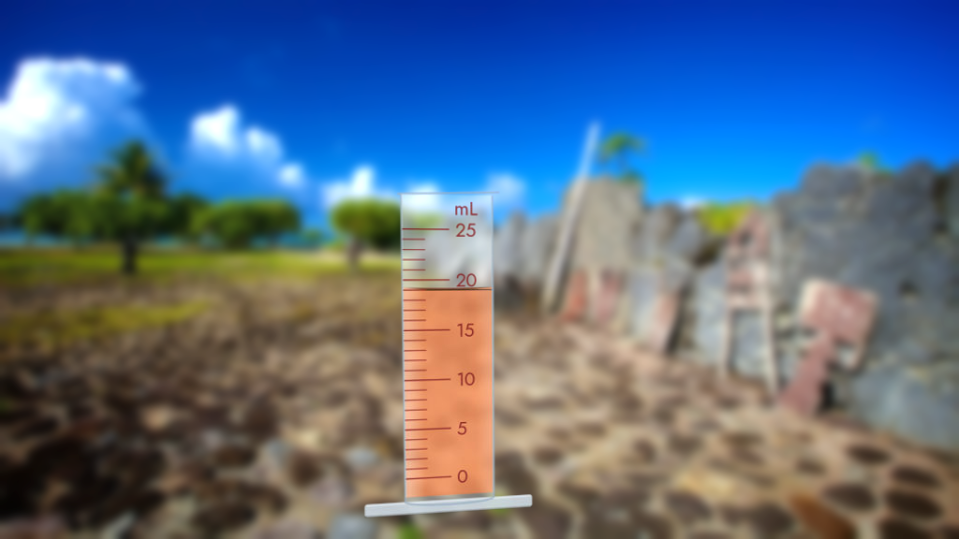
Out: 19 mL
